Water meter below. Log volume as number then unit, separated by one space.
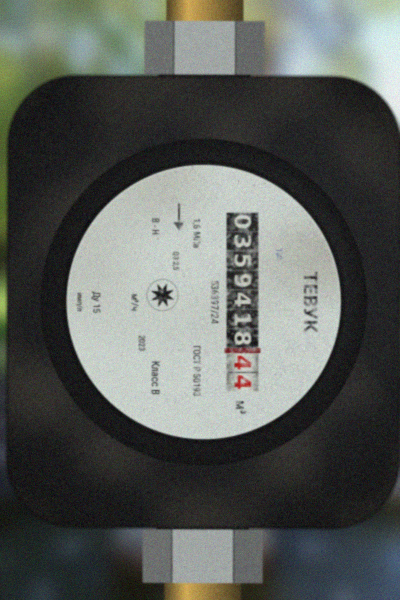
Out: 359418.44 m³
